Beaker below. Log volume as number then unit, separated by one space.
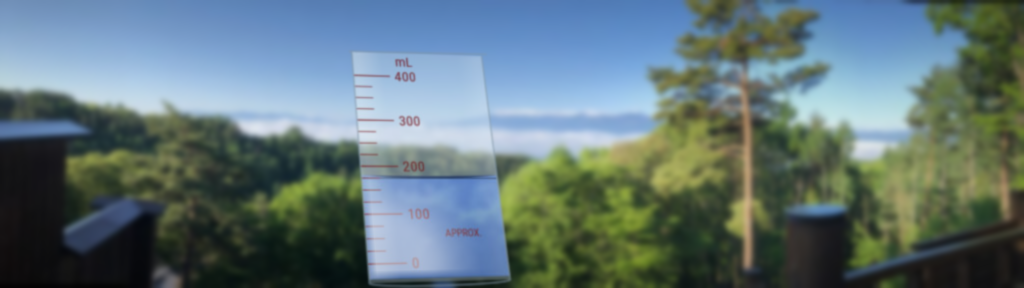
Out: 175 mL
